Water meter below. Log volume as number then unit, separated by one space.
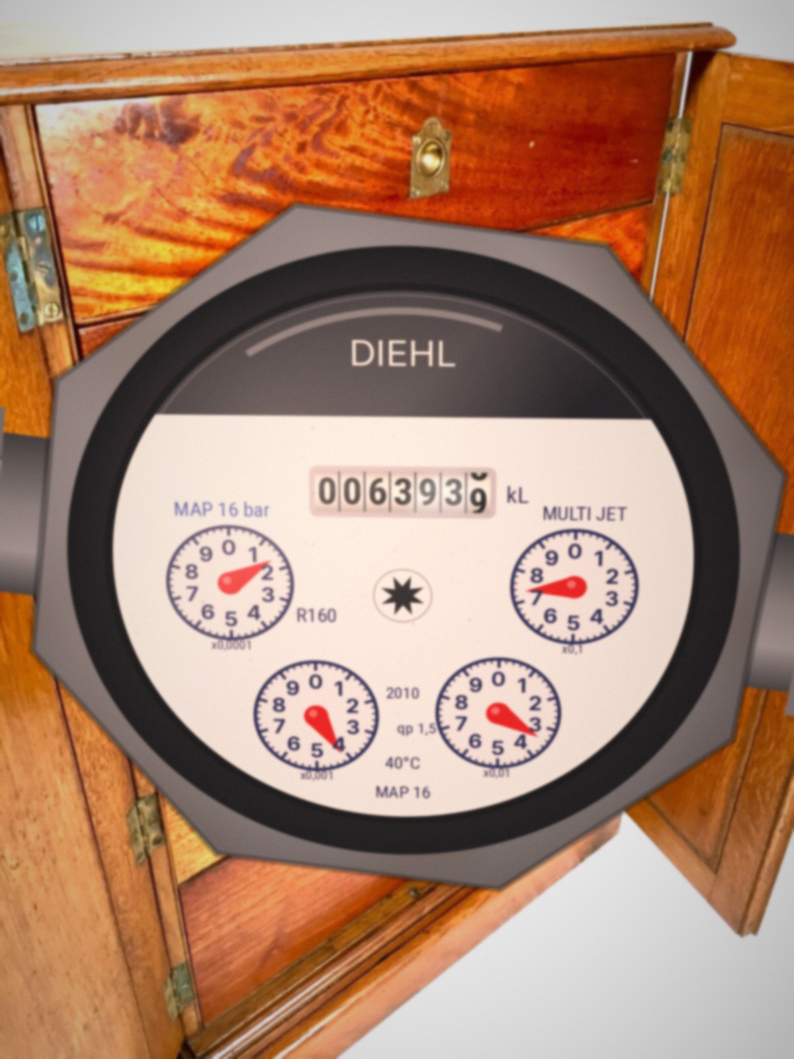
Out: 63938.7341 kL
